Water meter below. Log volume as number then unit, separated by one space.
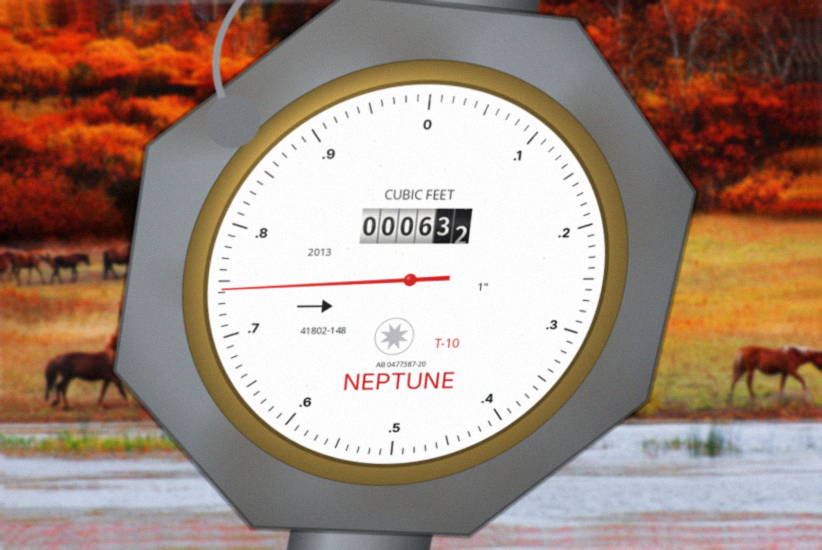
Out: 631.74 ft³
